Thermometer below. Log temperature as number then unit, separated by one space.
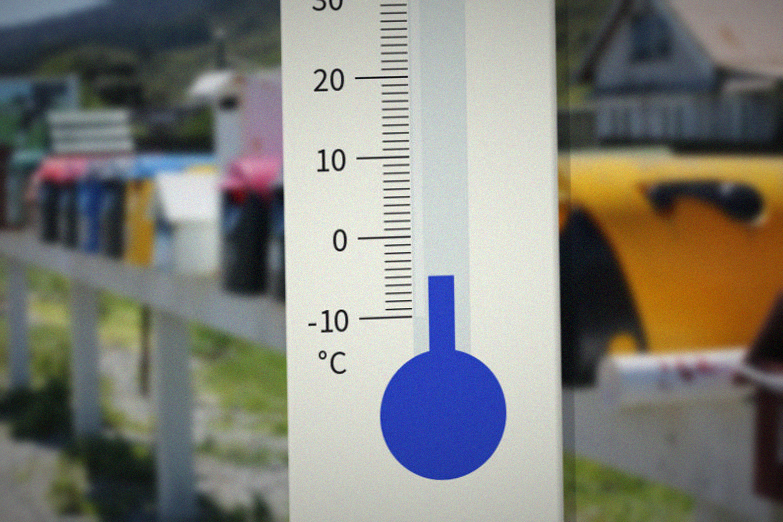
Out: -5 °C
